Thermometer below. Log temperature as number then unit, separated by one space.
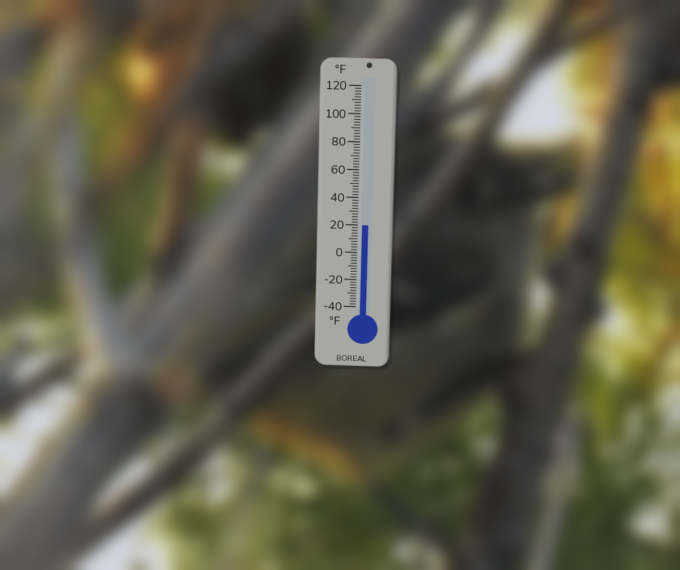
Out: 20 °F
